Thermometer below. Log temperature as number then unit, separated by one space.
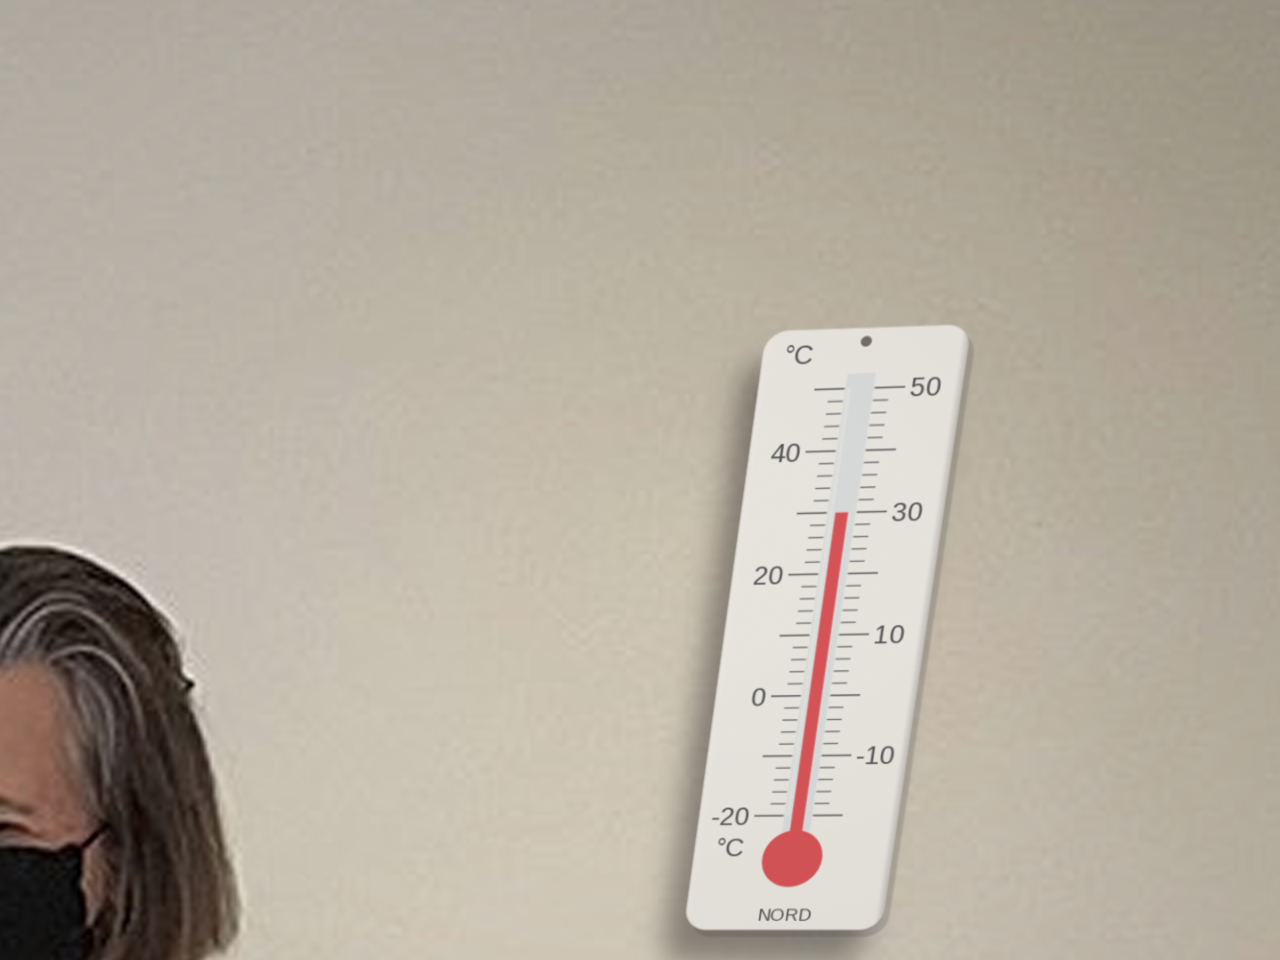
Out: 30 °C
